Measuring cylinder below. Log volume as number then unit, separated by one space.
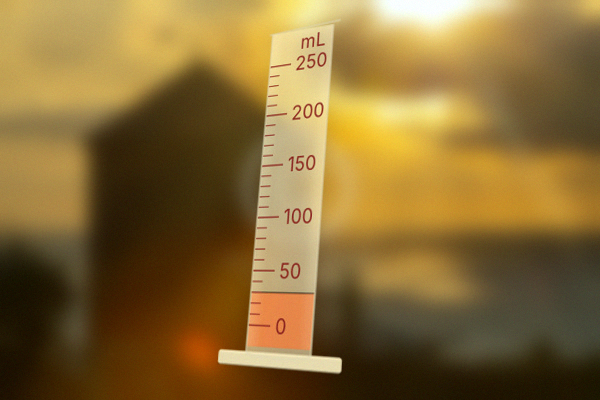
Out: 30 mL
